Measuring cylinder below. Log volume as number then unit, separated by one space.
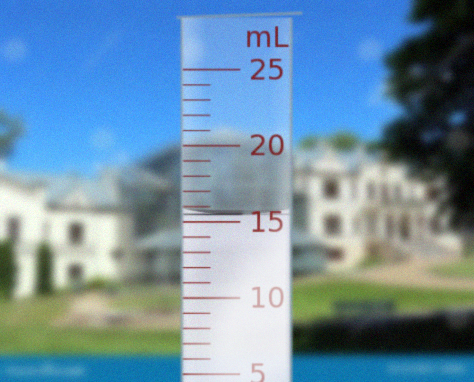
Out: 15.5 mL
